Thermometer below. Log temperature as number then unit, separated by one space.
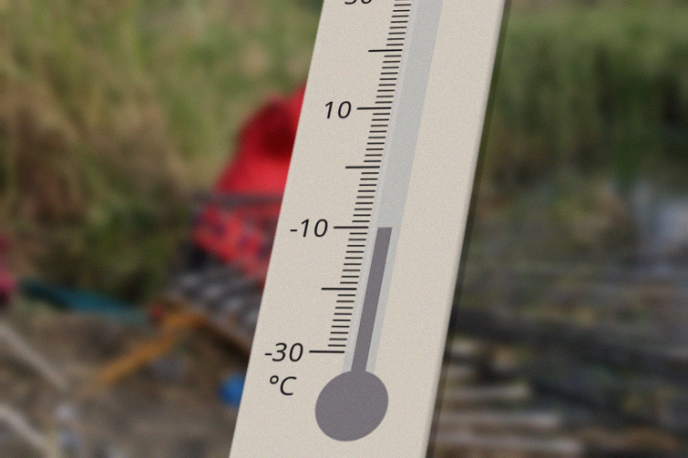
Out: -10 °C
